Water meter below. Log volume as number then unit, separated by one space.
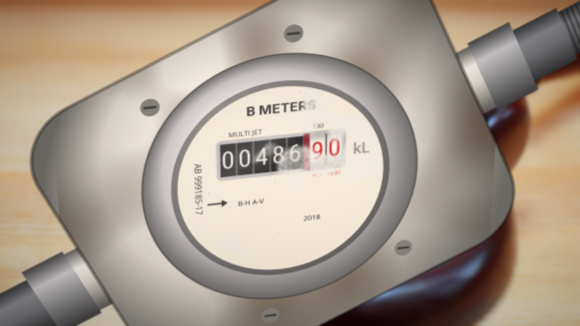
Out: 486.90 kL
